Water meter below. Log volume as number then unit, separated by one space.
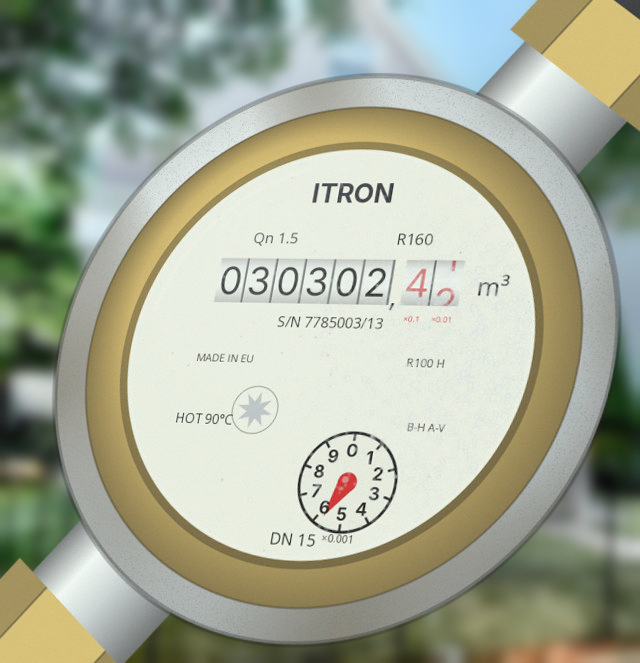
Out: 30302.415 m³
